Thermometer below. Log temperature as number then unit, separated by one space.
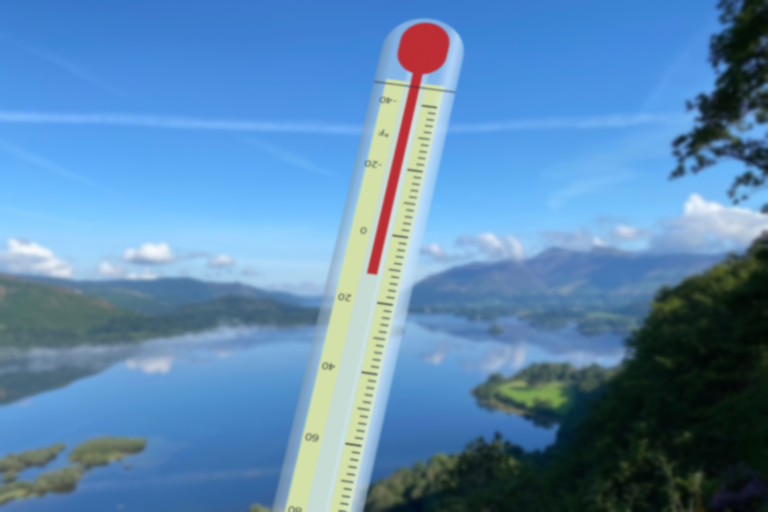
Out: 12 °F
